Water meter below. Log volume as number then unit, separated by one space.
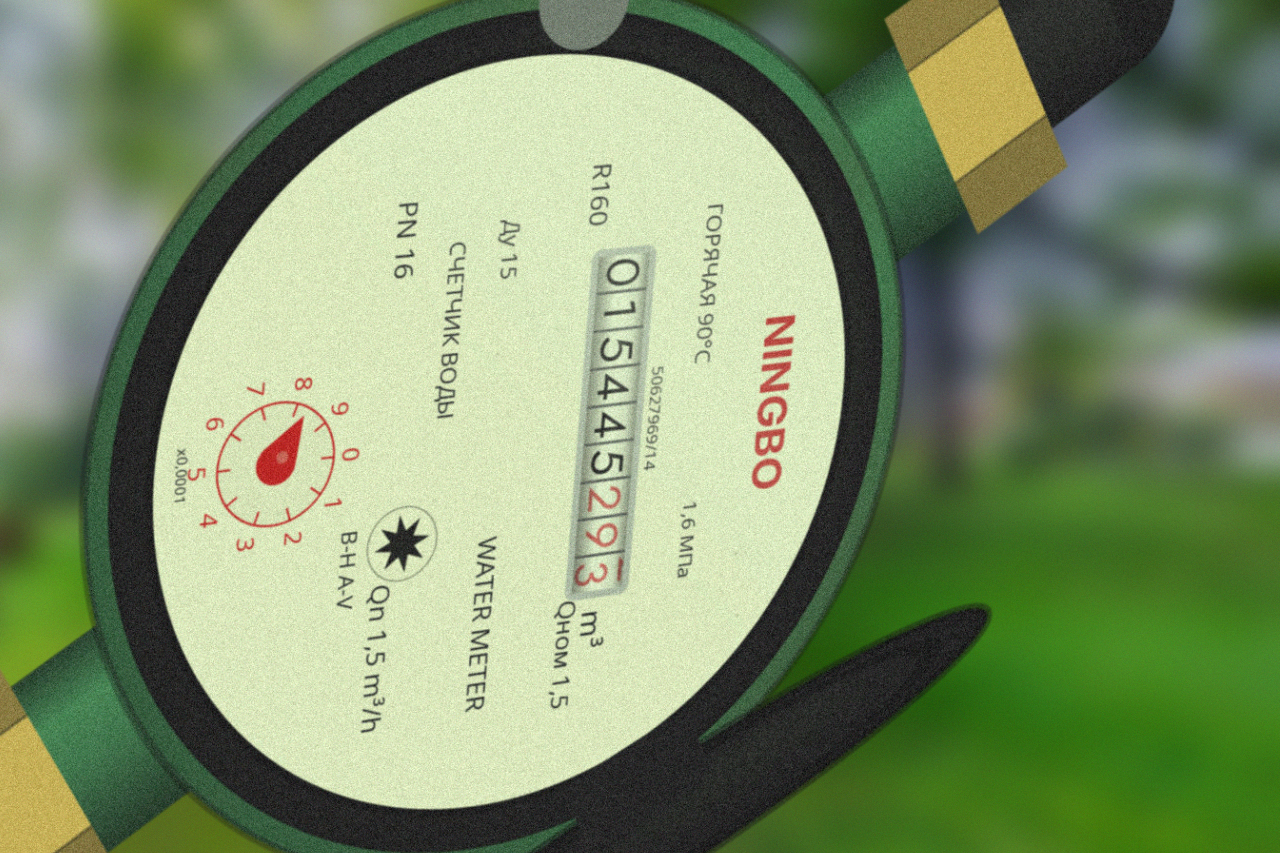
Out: 15445.2928 m³
